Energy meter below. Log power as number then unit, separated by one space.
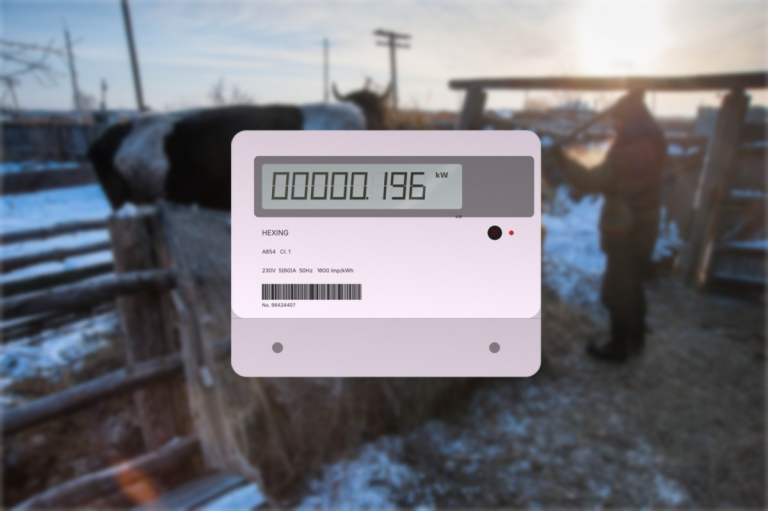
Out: 0.196 kW
